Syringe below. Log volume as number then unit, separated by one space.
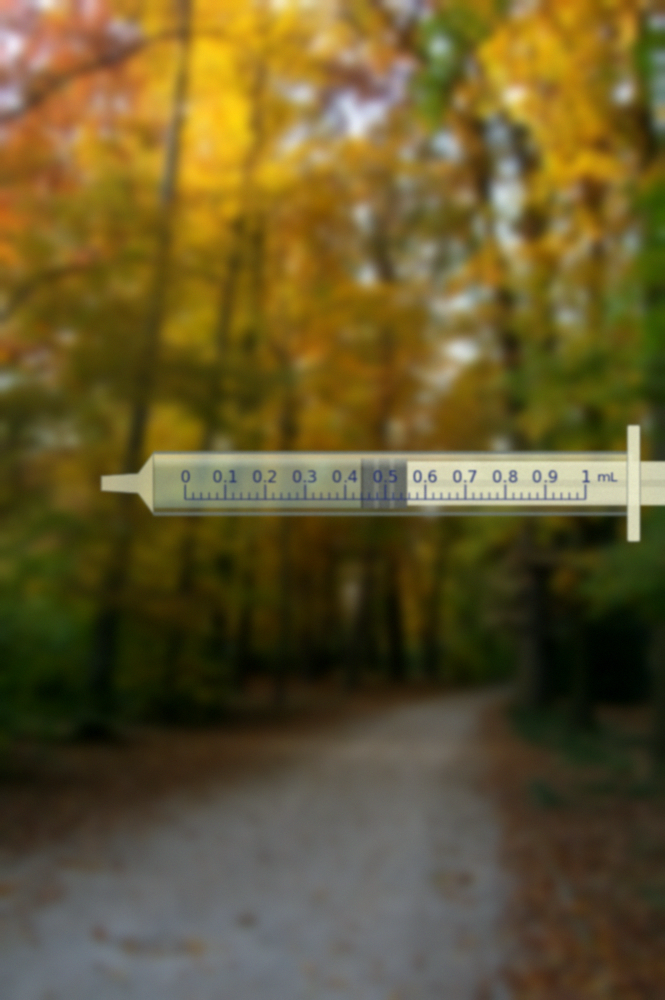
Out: 0.44 mL
